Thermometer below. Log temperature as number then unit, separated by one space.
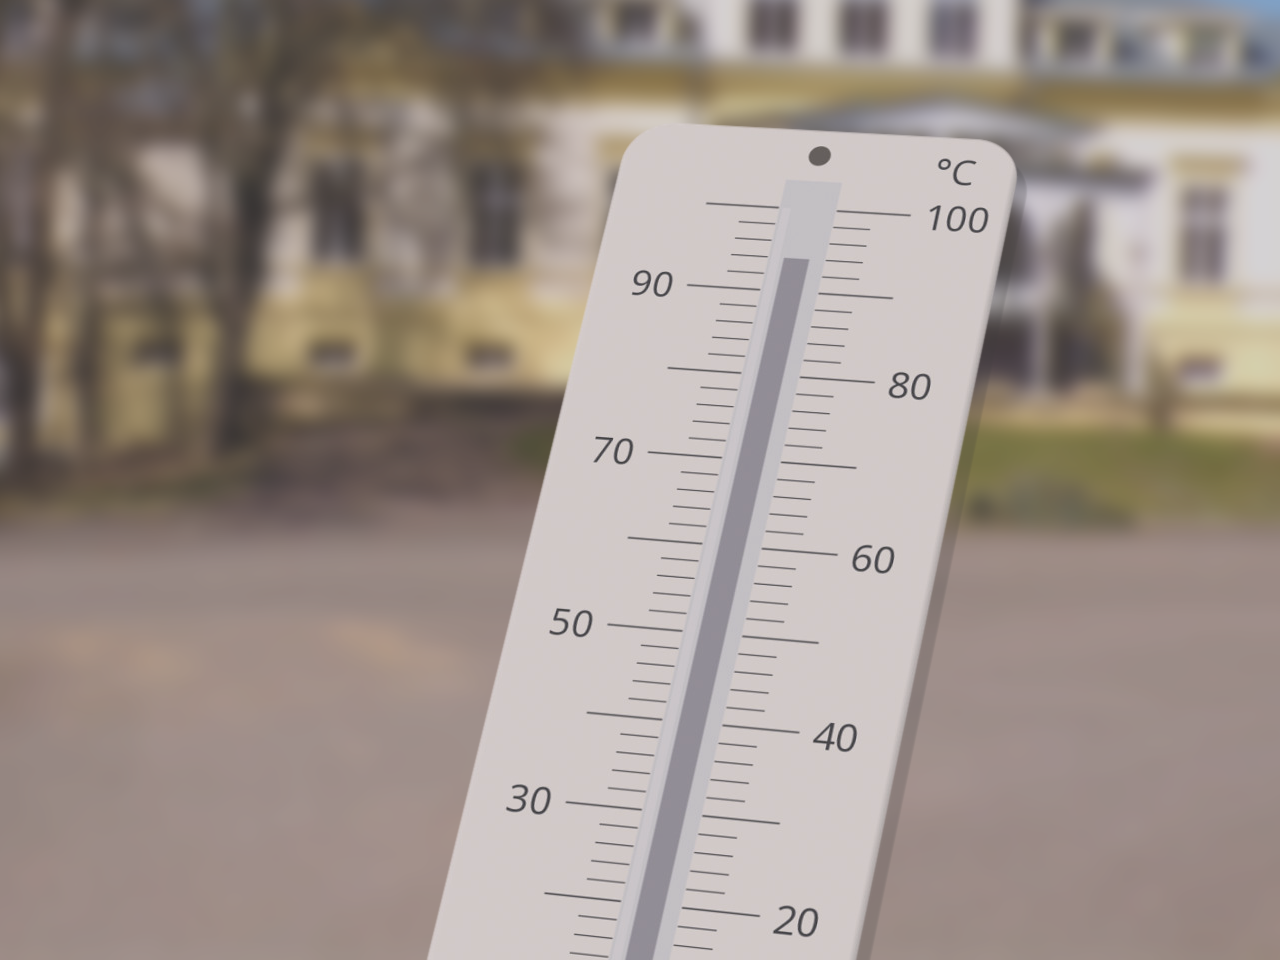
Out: 94 °C
